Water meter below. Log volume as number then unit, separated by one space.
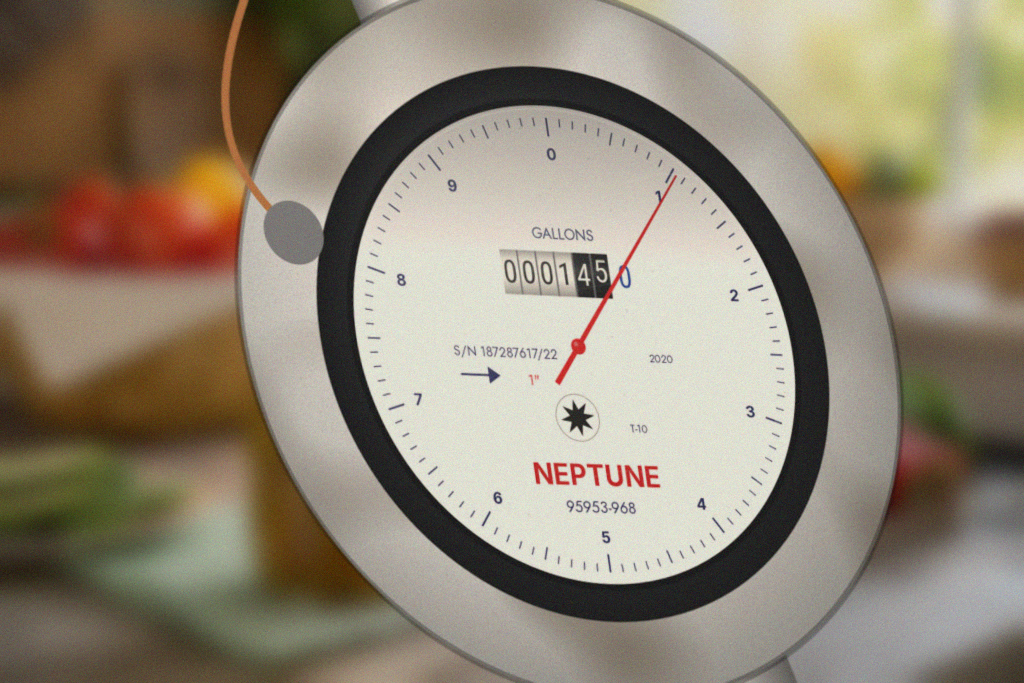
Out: 1451.0 gal
